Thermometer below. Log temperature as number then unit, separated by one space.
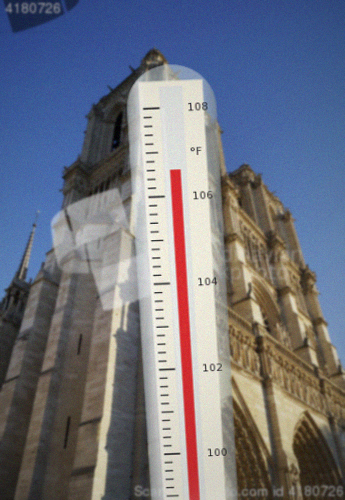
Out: 106.6 °F
